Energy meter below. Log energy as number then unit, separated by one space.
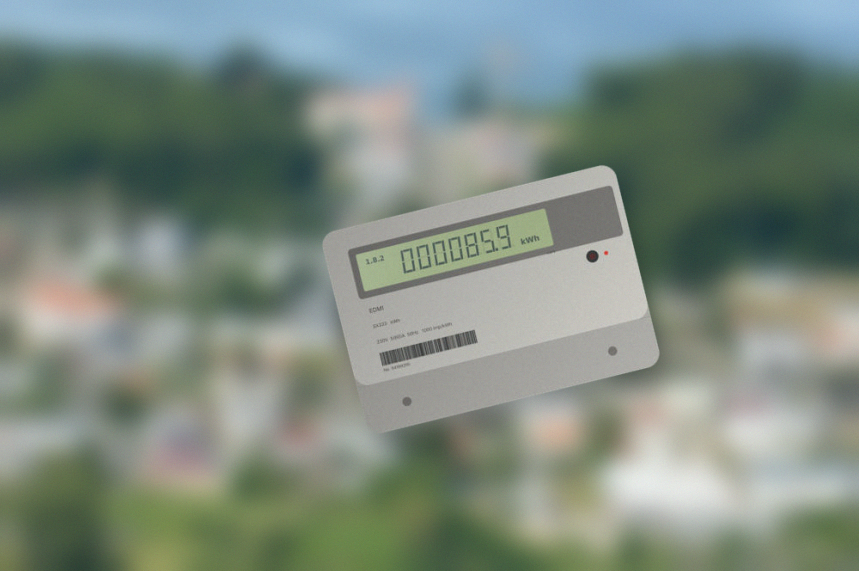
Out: 85.9 kWh
